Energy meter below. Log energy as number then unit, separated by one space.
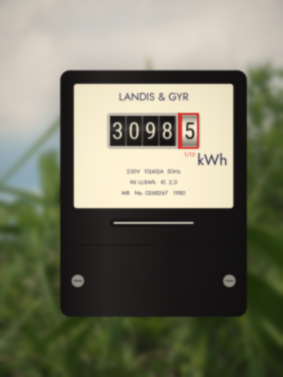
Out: 3098.5 kWh
